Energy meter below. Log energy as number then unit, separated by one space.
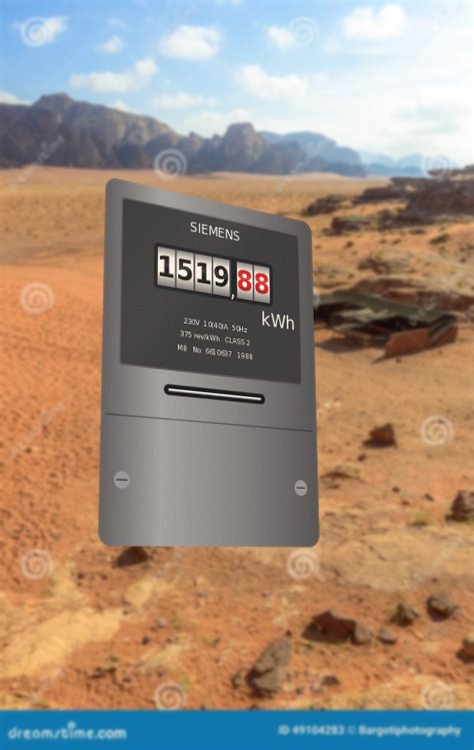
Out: 1519.88 kWh
